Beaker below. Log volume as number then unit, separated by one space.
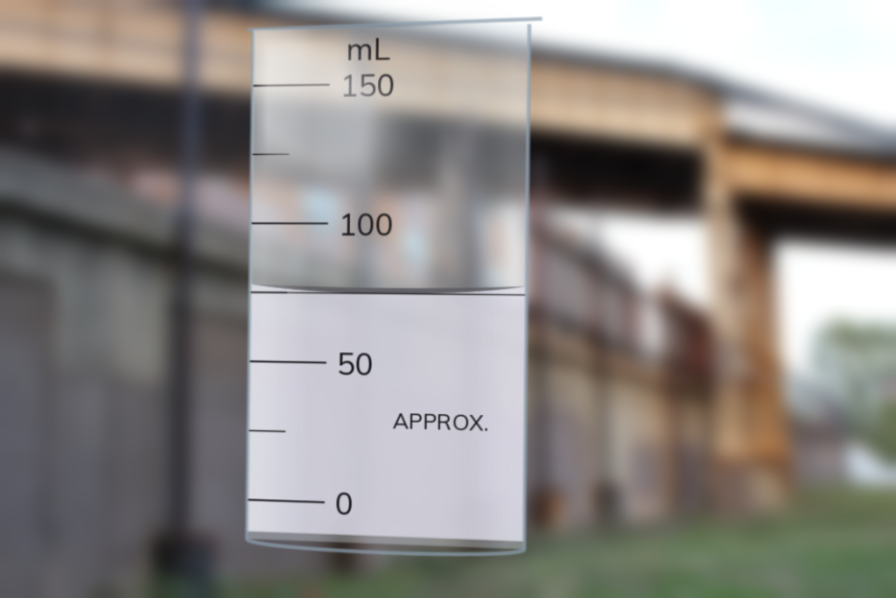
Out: 75 mL
